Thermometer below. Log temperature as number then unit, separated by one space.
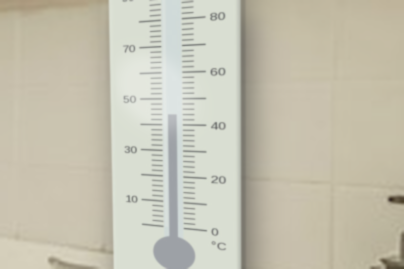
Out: 44 °C
